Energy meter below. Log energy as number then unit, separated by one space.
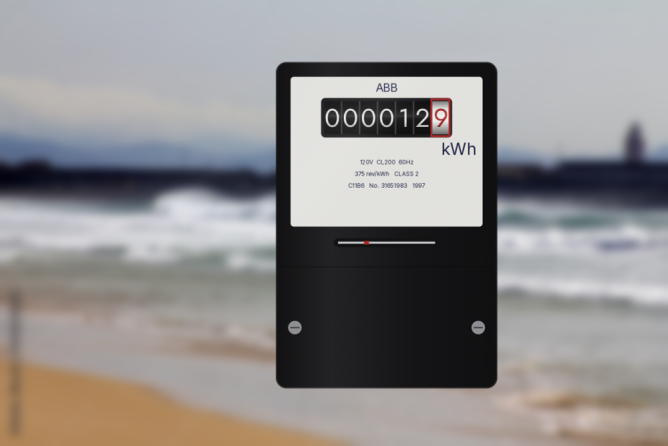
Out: 12.9 kWh
